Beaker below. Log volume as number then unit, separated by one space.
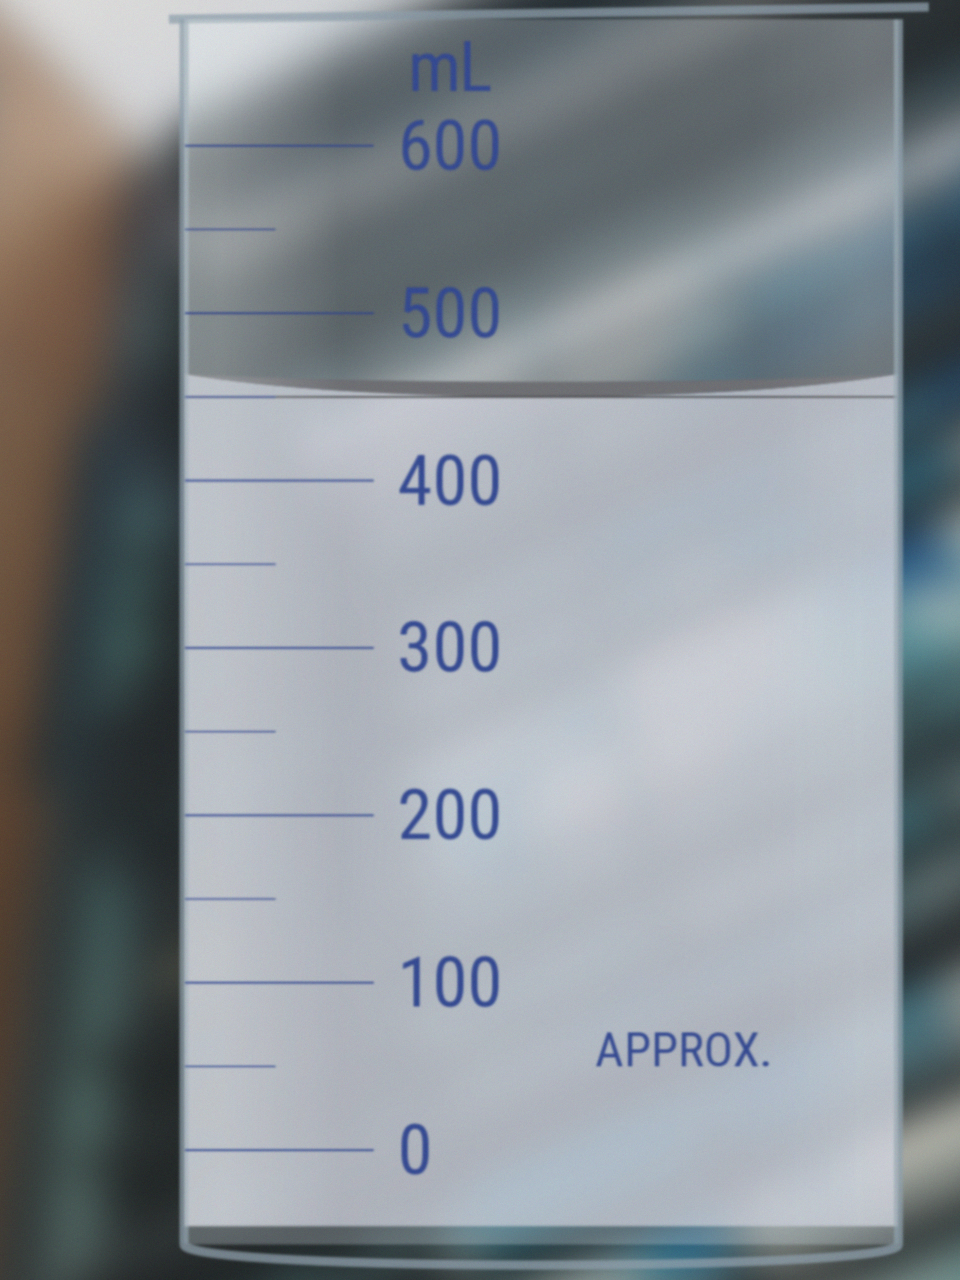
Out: 450 mL
